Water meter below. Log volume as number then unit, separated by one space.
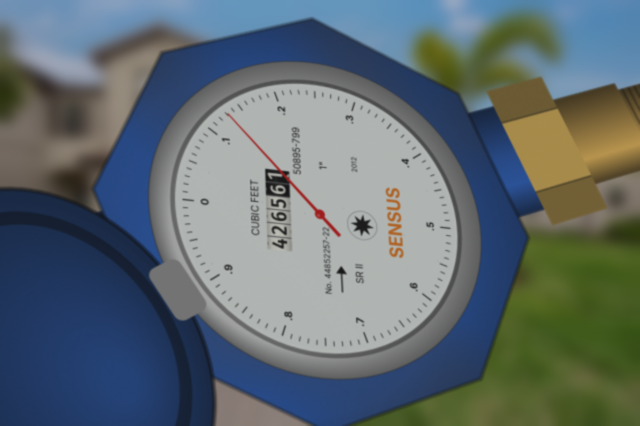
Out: 426561.13 ft³
